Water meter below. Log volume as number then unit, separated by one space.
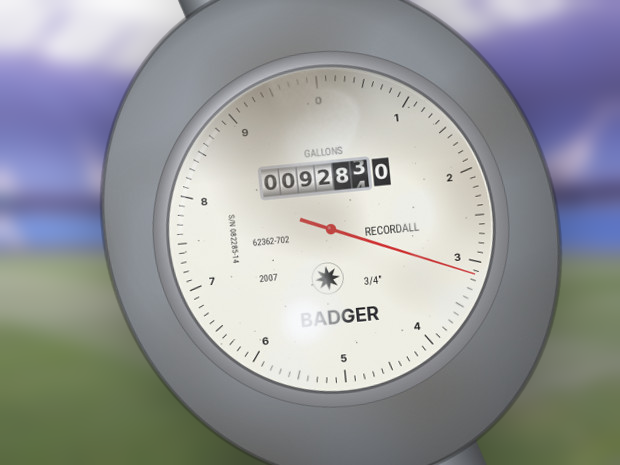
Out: 92833.1 gal
